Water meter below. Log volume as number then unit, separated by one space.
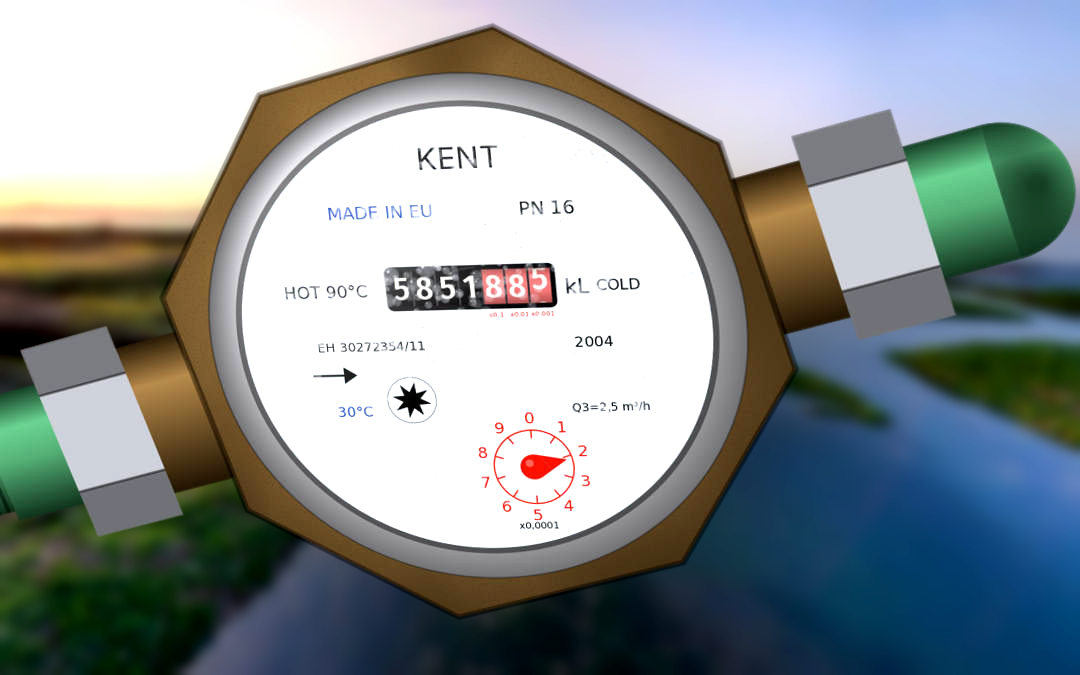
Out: 5851.8852 kL
